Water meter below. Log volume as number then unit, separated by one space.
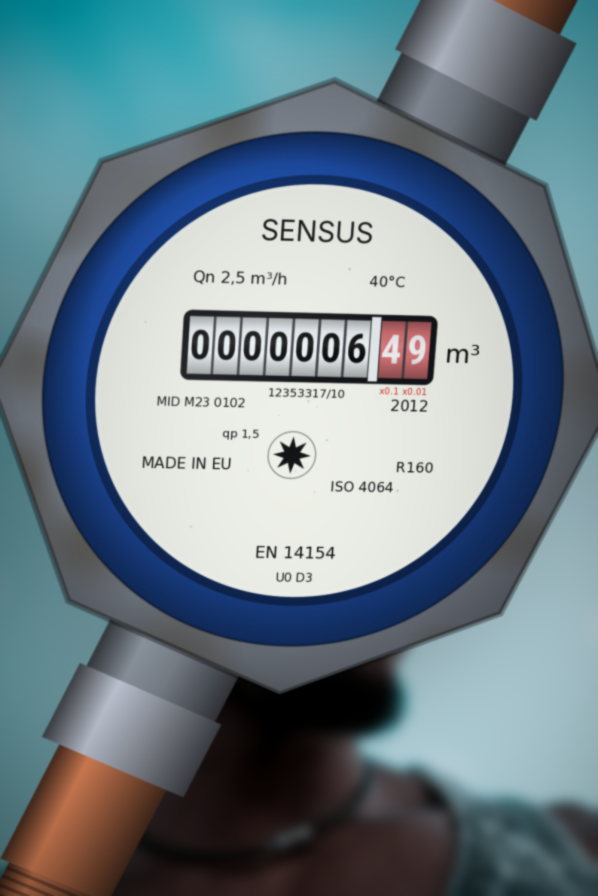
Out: 6.49 m³
